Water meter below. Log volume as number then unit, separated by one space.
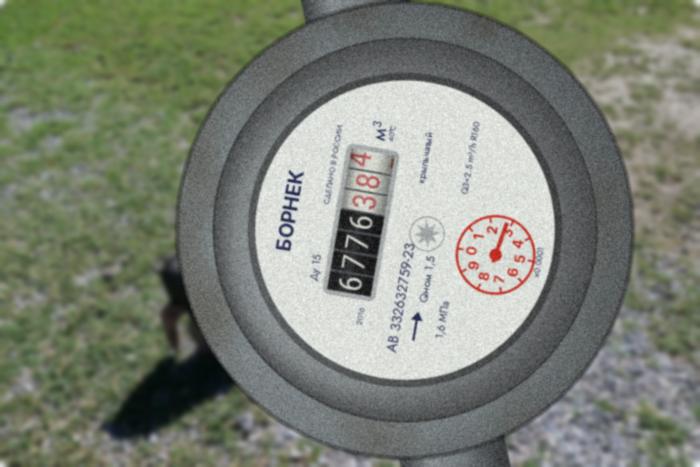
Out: 6776.3842 m³
